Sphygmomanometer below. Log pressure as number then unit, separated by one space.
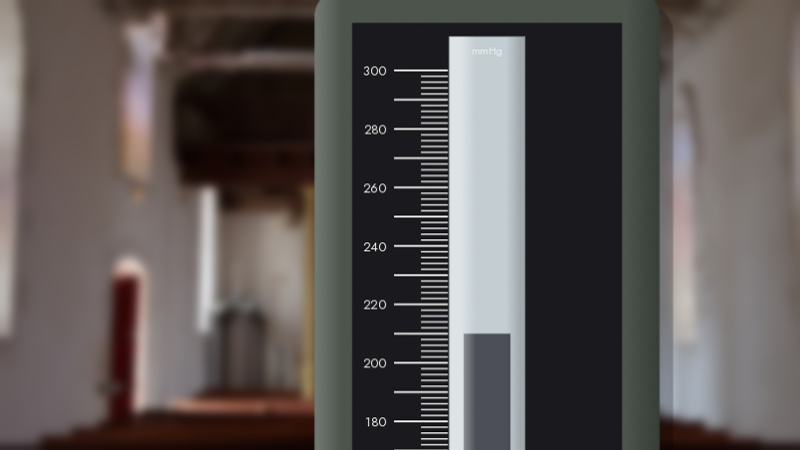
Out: 210 mmHg
